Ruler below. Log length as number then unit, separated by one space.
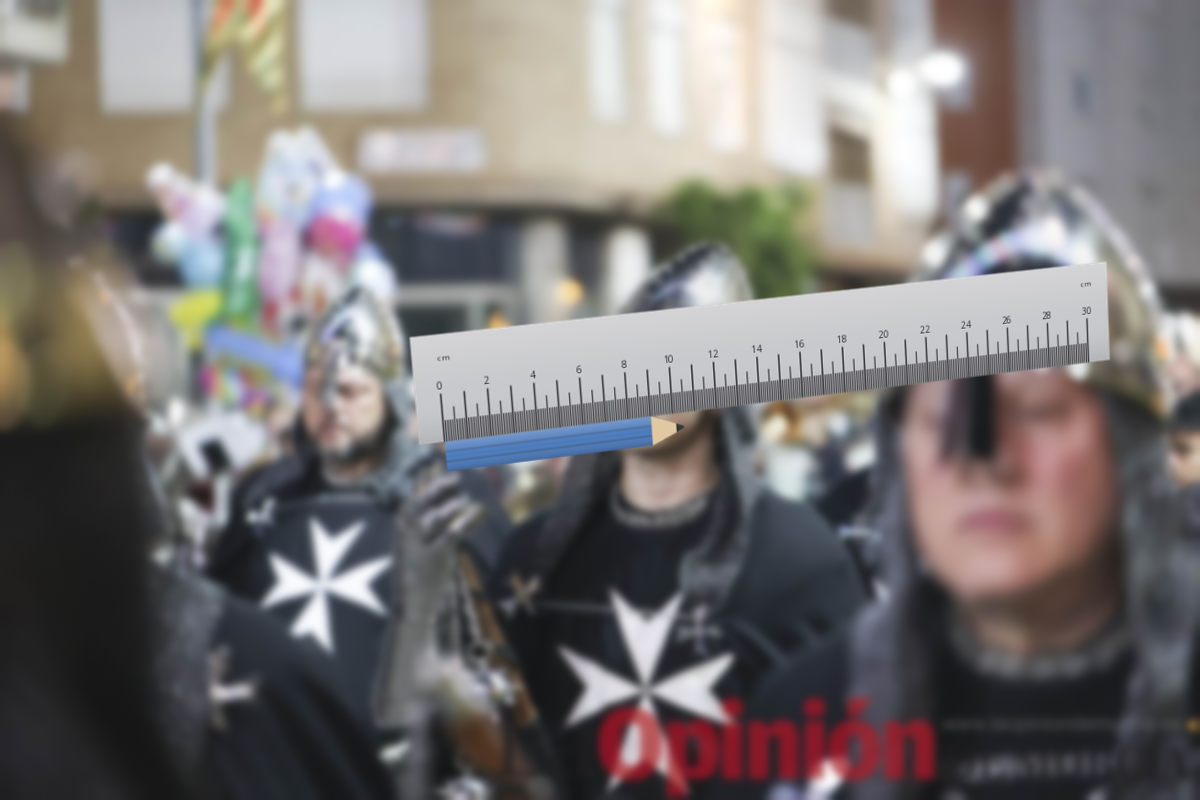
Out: 10.5 cm
